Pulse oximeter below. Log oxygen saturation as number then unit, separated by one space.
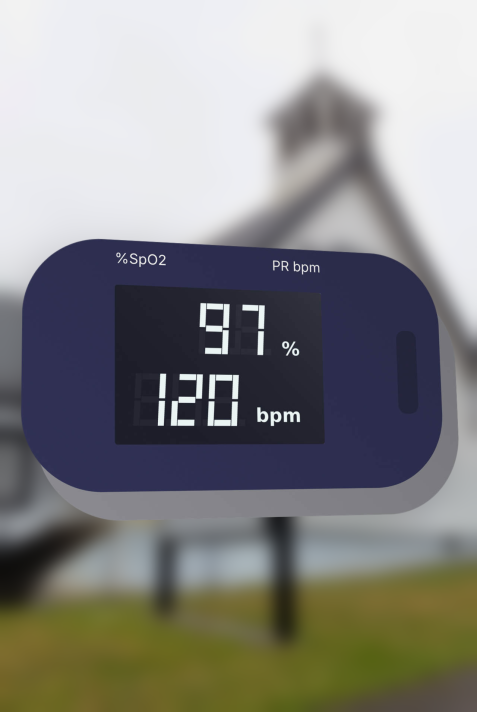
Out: 97 %
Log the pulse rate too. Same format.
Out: 120 bpm
